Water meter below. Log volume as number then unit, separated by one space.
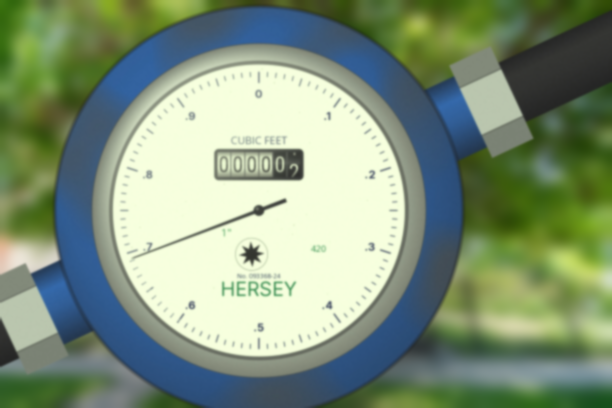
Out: 1.69 ft³
